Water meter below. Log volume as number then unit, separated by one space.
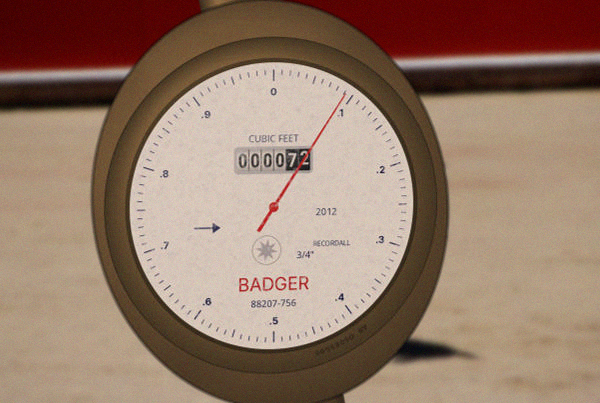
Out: 72.09 ft³
